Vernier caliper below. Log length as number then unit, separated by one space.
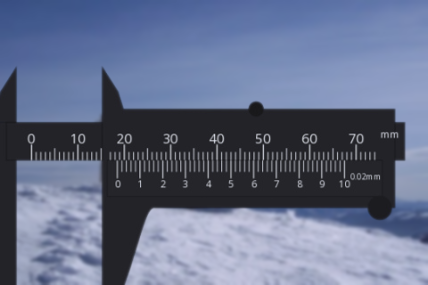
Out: 18.5 mm
